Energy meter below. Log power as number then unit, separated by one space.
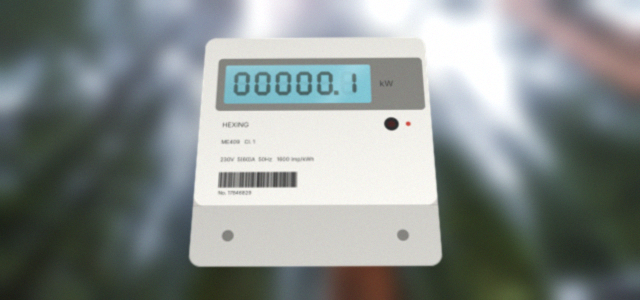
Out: 0.1 kW
